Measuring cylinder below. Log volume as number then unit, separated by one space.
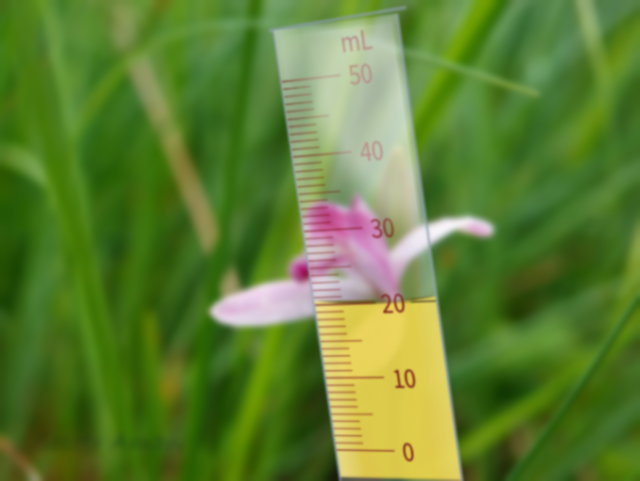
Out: 20 mL
